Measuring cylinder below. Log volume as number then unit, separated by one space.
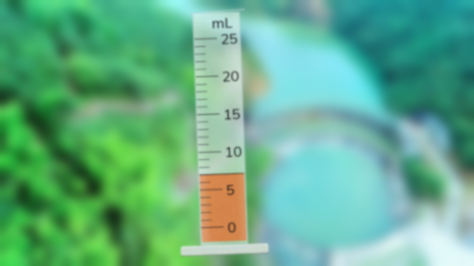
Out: 7 mL
